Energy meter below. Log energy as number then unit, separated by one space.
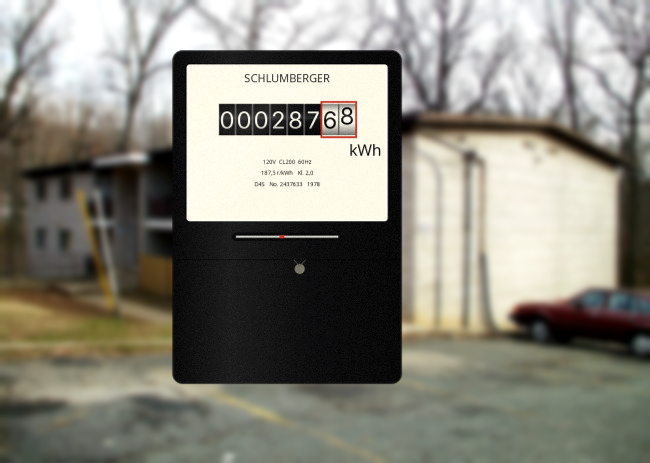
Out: 287.68 kWh
